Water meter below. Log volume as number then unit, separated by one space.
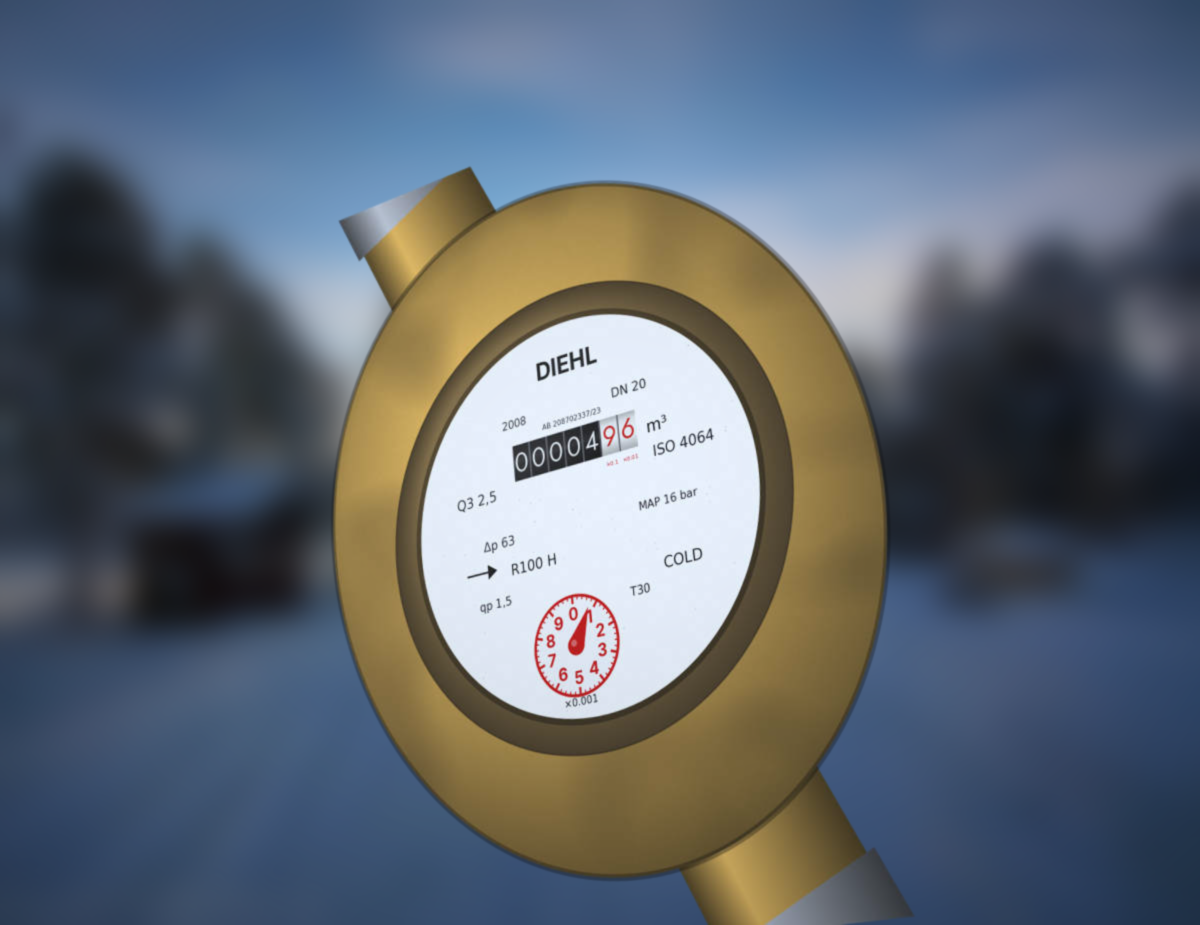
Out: 4.960 m³
